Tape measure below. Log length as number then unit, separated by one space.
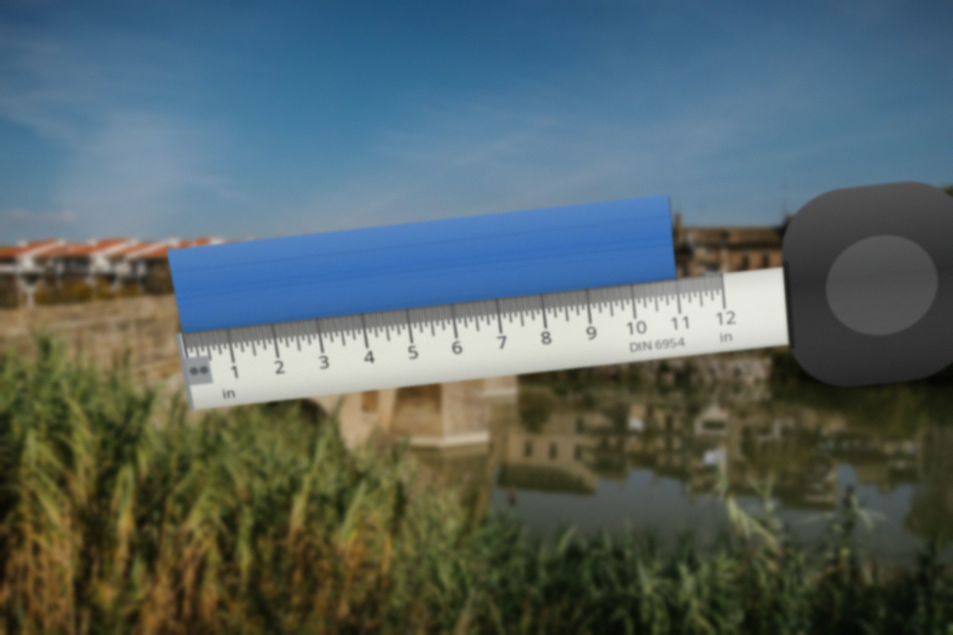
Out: 11 in
